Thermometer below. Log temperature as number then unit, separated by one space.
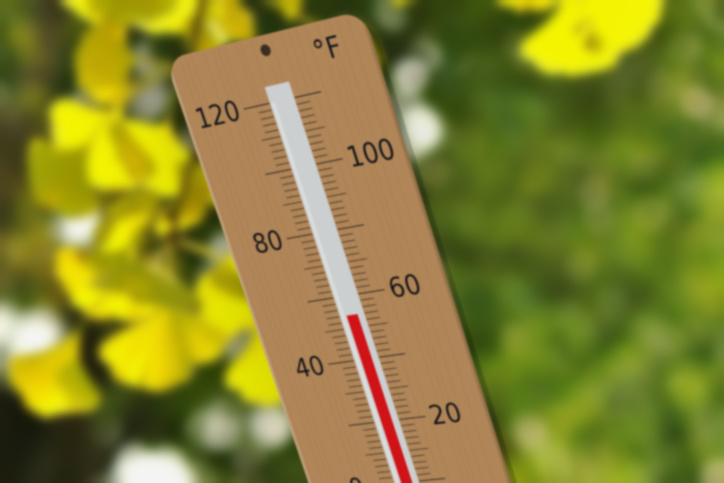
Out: 54 °F
